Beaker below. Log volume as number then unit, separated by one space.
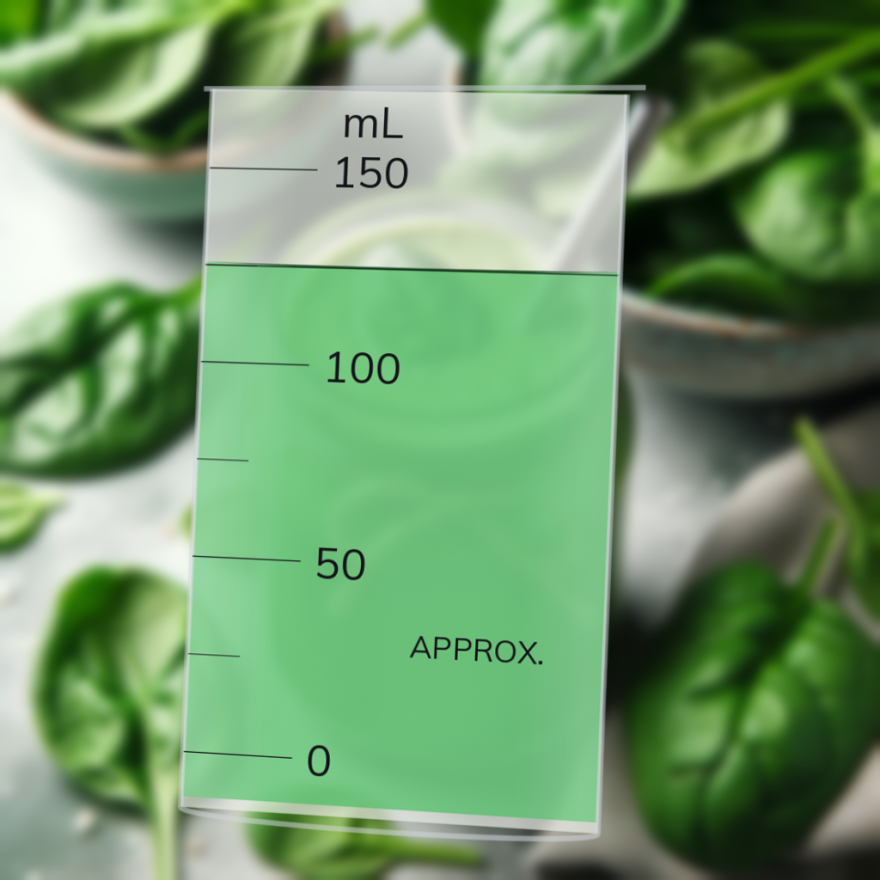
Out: 125 mL
